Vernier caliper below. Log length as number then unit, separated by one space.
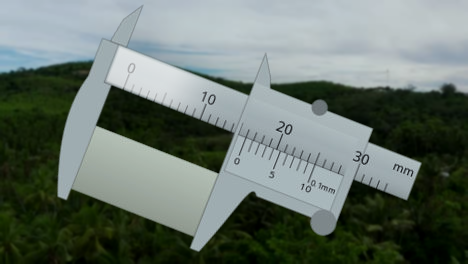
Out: 16.0 mm
